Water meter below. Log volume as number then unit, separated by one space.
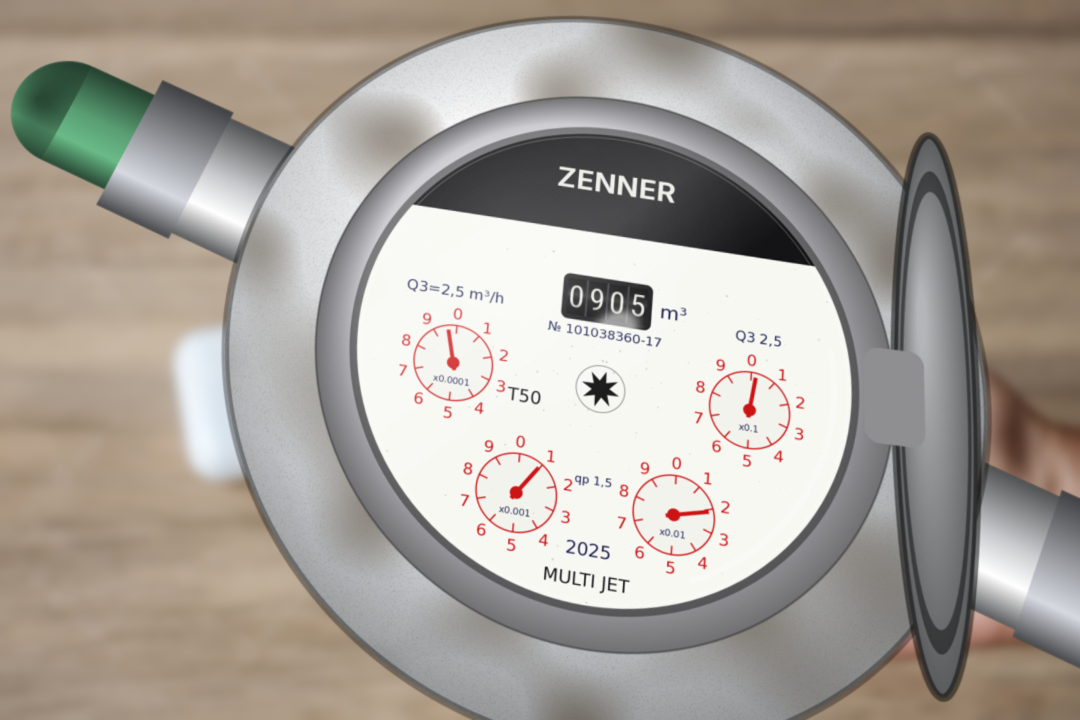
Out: 905.0209 m³
